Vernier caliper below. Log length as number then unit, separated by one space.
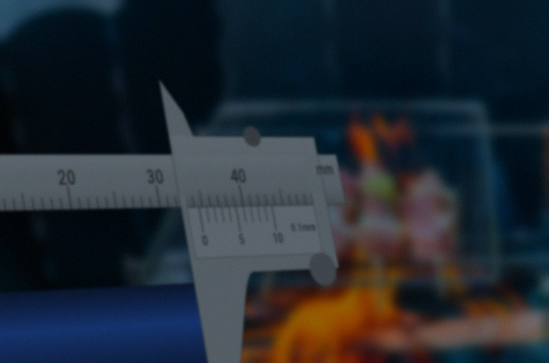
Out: 34.6 mm
